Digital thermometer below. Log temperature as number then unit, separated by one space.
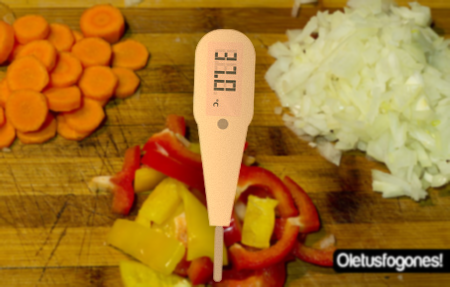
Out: 37.0 °C
